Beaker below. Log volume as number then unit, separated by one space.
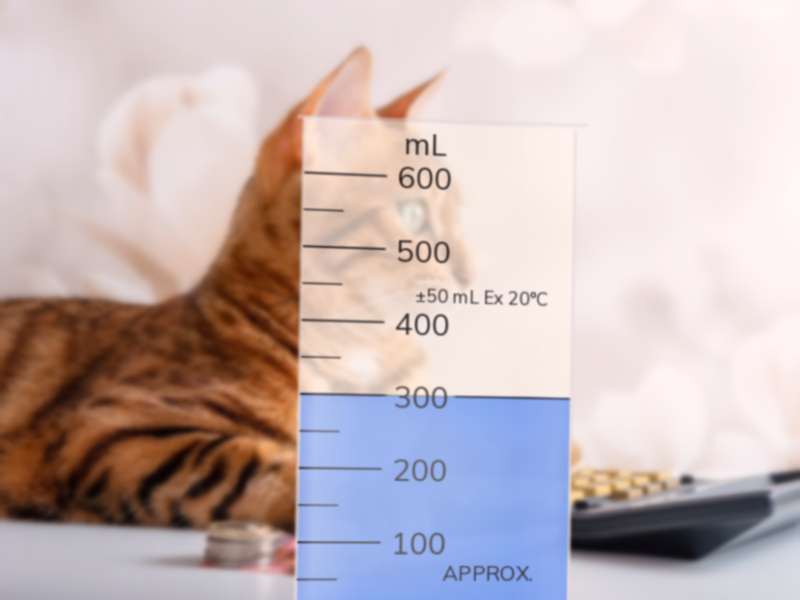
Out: 300 mL
